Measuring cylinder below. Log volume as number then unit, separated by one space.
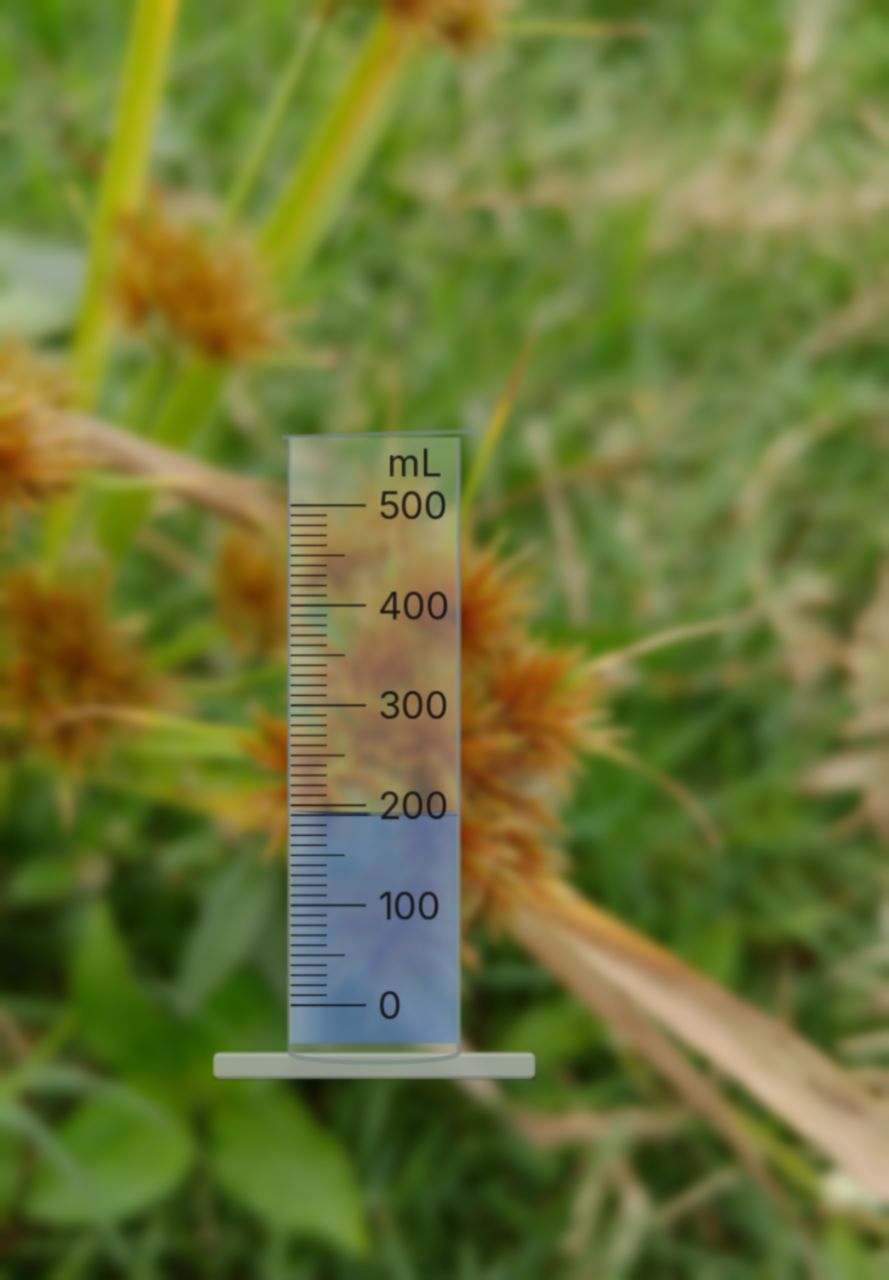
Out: 190 mL
